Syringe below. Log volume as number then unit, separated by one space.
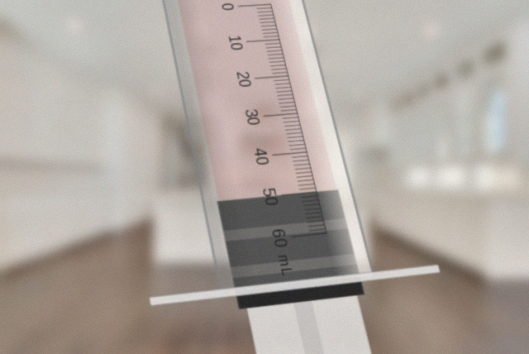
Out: 50 mL
